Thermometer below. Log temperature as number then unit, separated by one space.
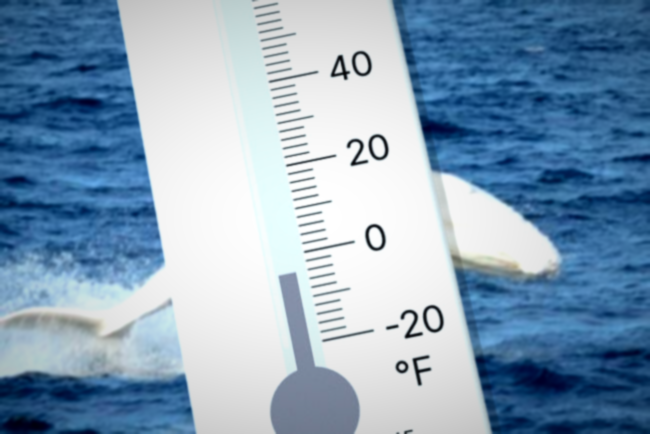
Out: -4 °F
